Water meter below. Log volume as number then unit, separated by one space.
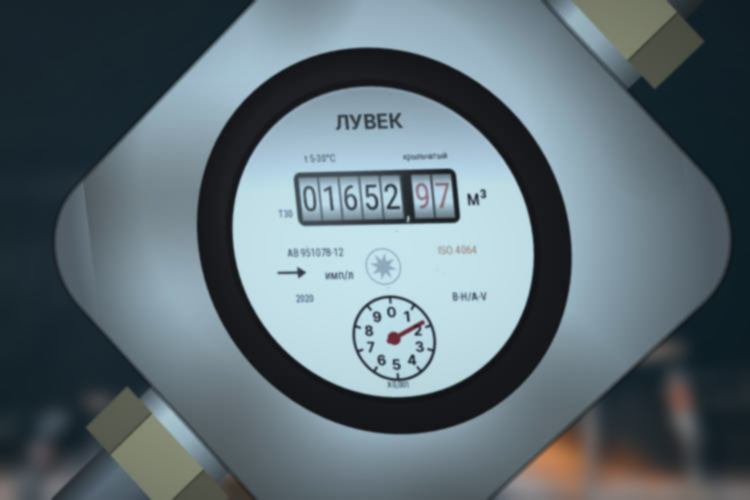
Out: 1652.971 m³
